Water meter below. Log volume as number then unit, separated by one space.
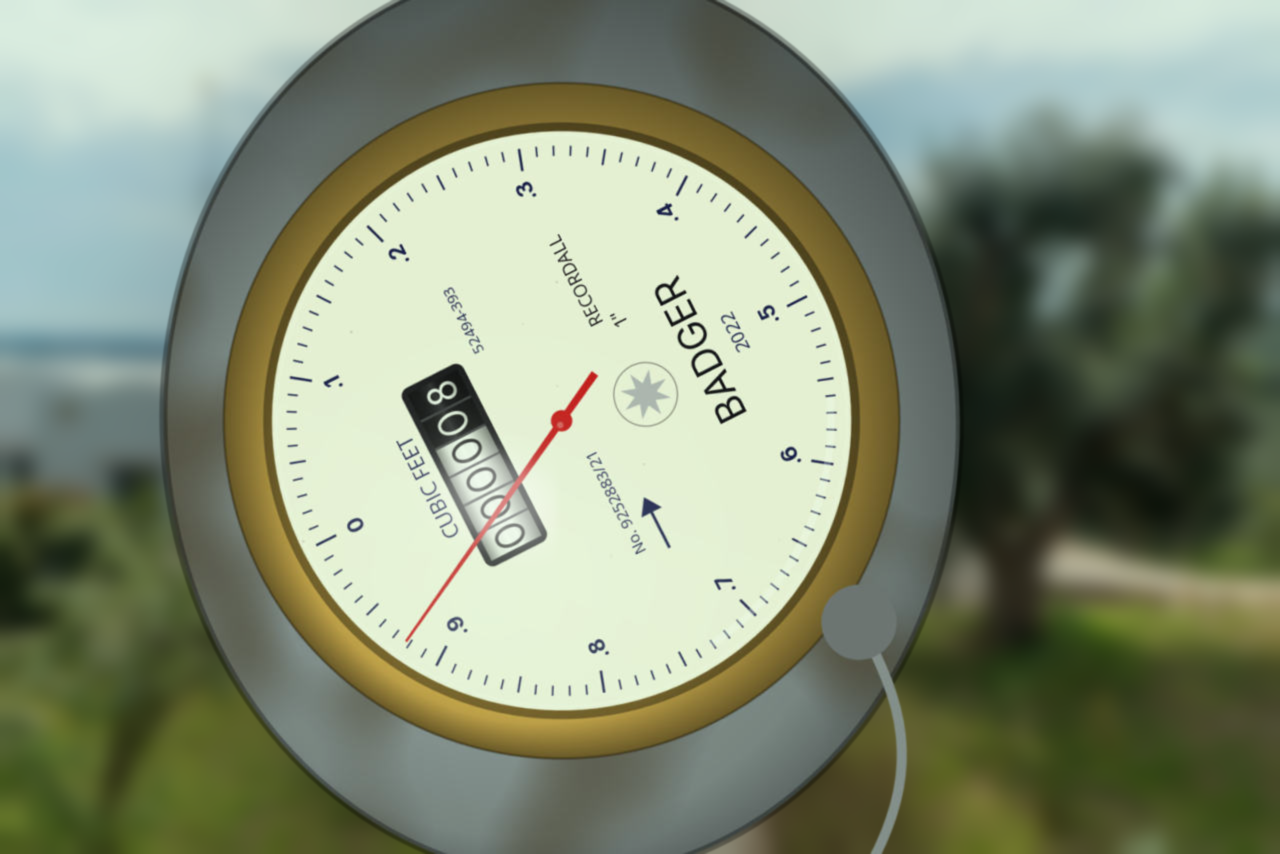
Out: 7.92 ft³
